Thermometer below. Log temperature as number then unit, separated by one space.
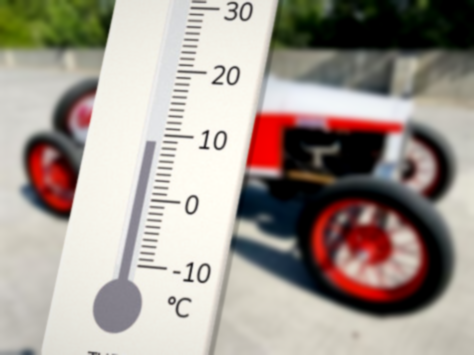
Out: 9 °C
